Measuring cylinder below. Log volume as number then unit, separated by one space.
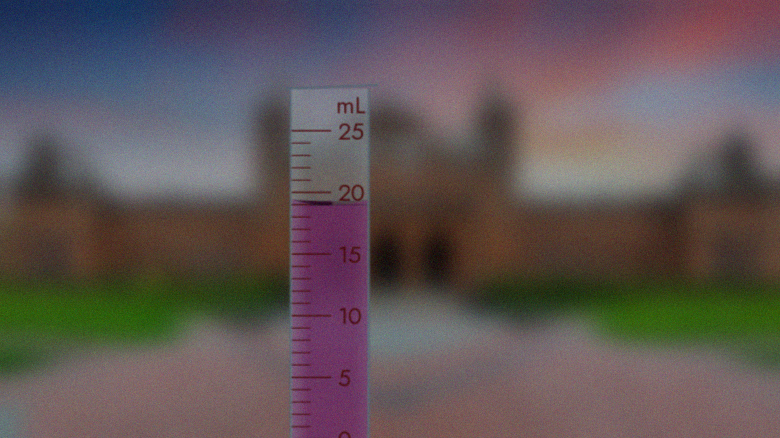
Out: 19 mL
